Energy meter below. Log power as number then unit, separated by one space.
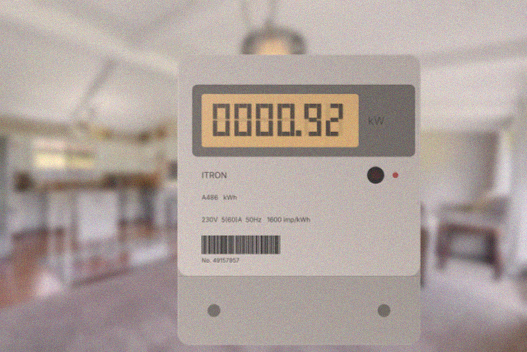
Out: 0.92 kW
